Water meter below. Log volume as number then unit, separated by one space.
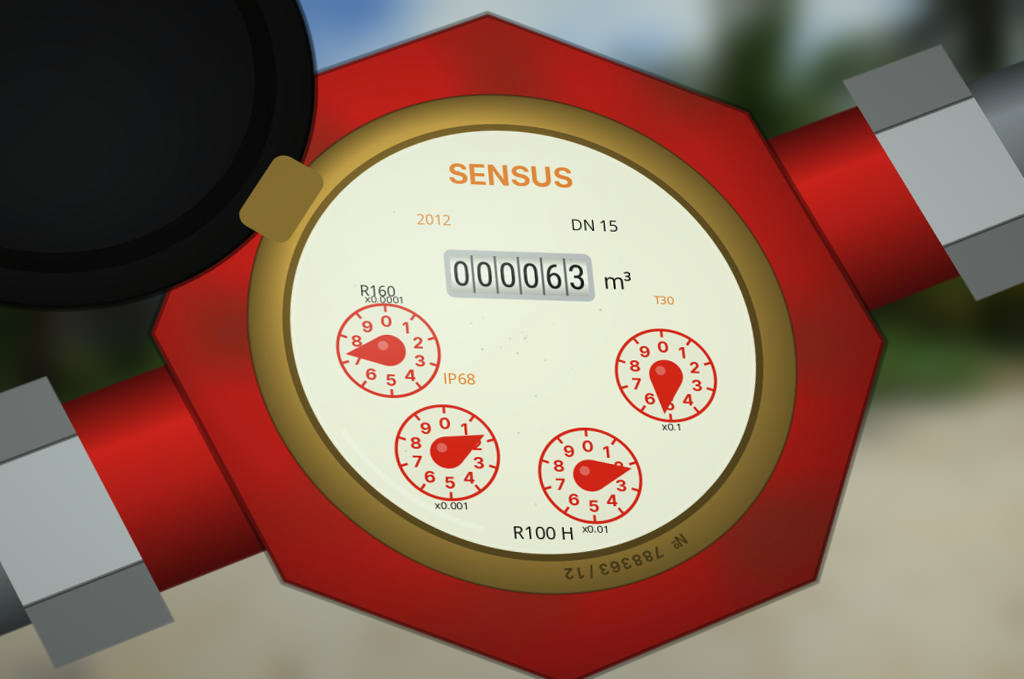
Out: 63.5217 m³
